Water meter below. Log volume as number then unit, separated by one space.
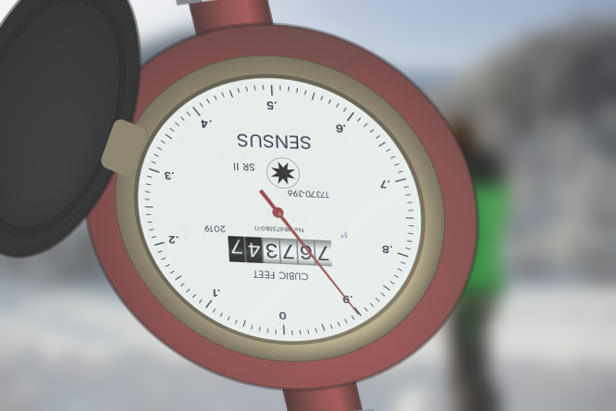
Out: 767346.90 ft³
